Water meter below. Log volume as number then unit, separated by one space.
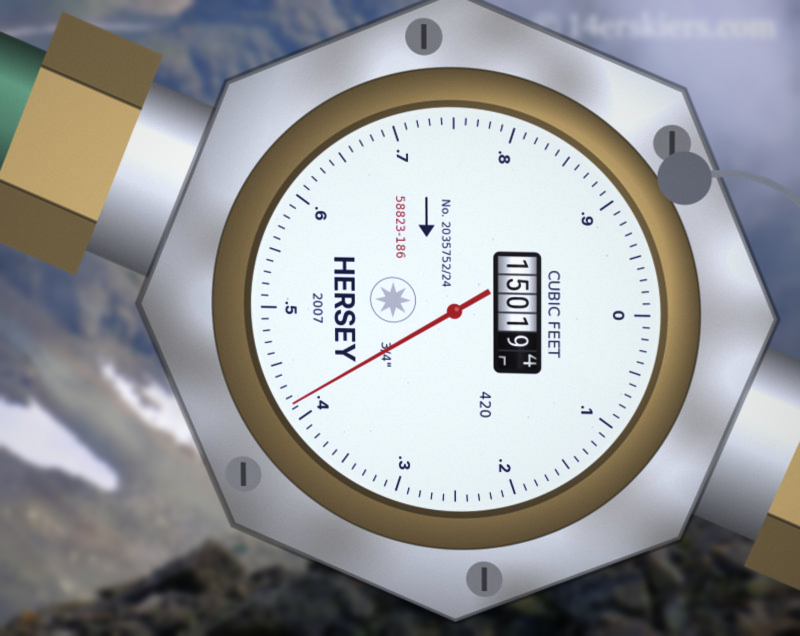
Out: 150194.41 ft³
